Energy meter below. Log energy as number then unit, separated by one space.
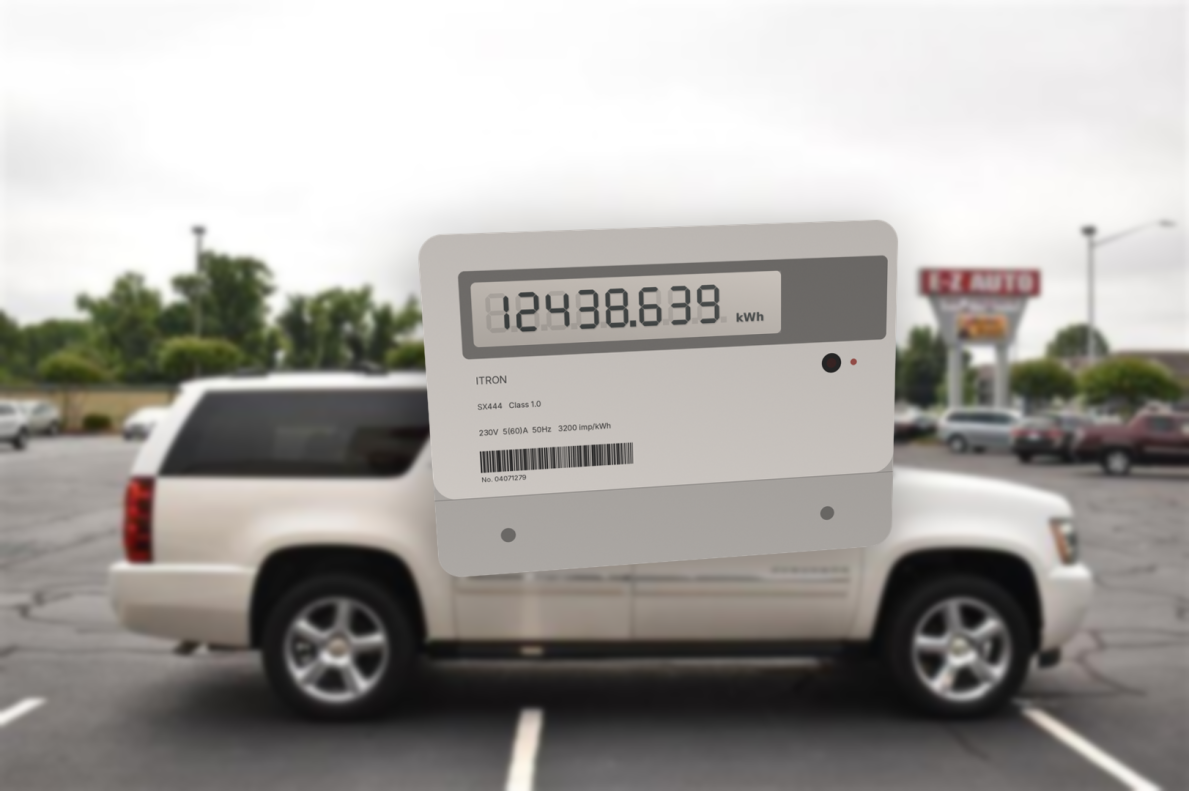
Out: 12438.639 kWh
